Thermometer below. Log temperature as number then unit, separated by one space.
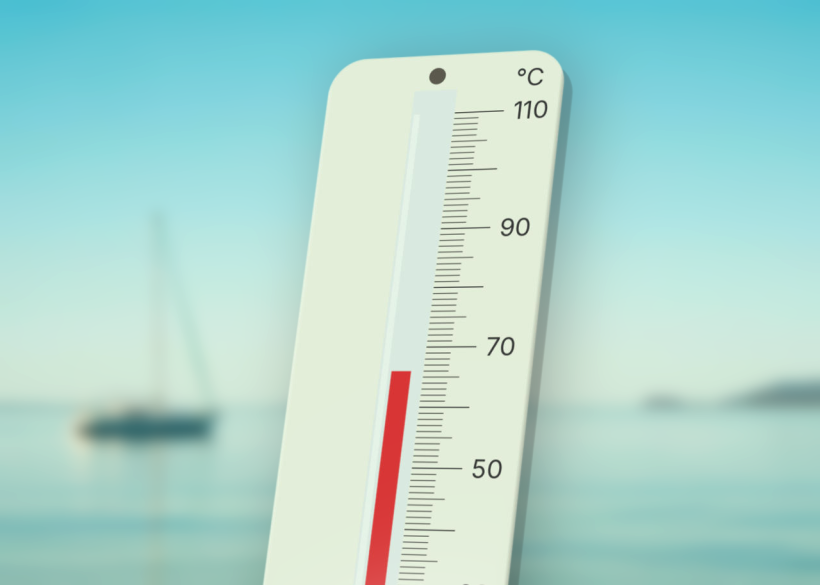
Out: 66 °C
